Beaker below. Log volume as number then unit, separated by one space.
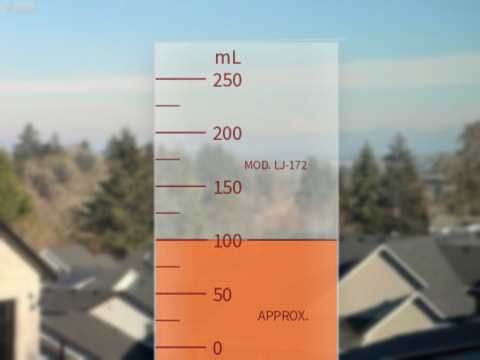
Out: 100 mL
